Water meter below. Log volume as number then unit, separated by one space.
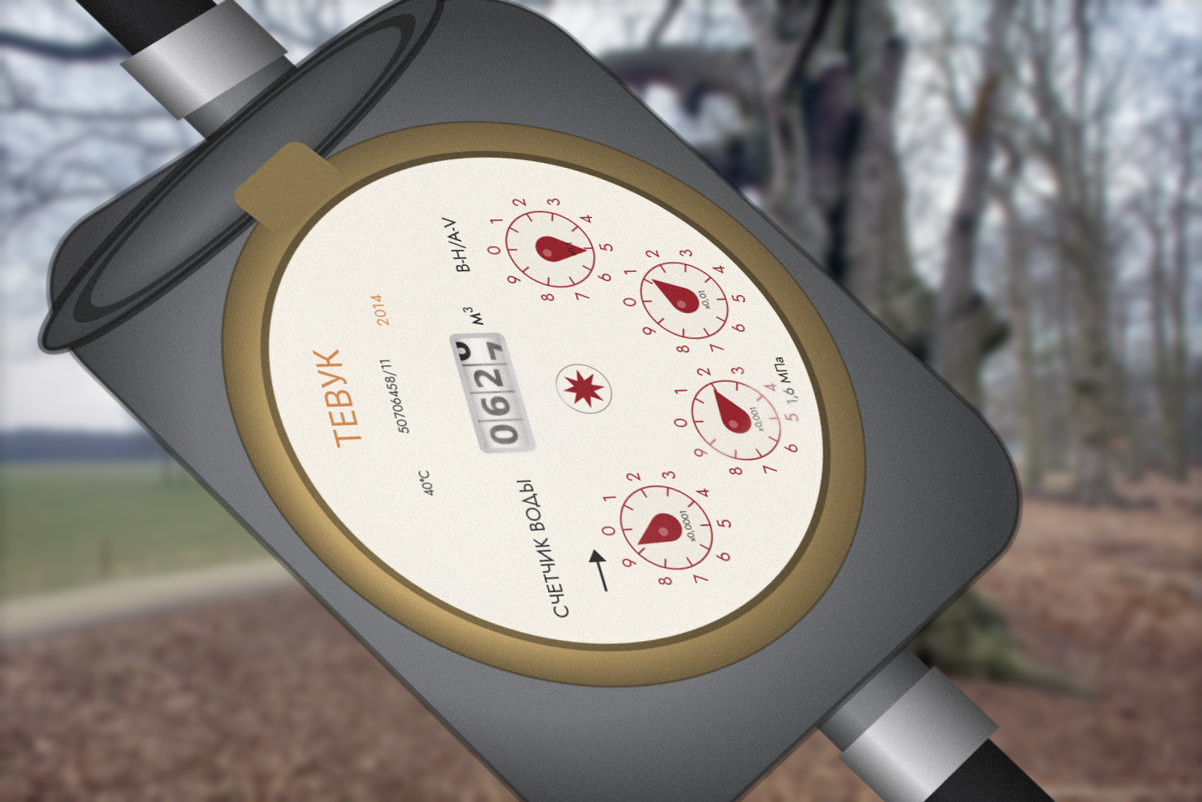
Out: 626.5119 m³
